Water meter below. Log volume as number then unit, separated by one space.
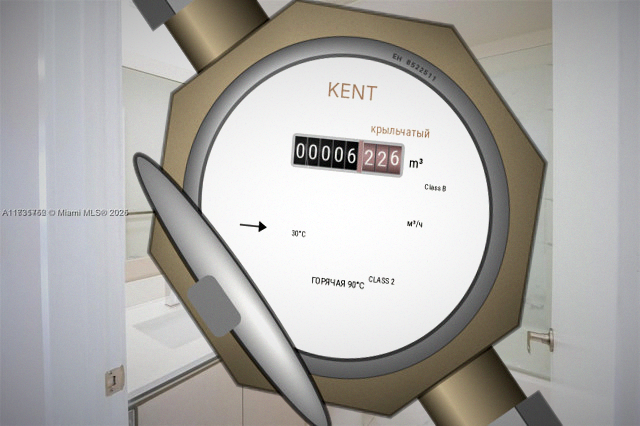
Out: 6.226 m³
